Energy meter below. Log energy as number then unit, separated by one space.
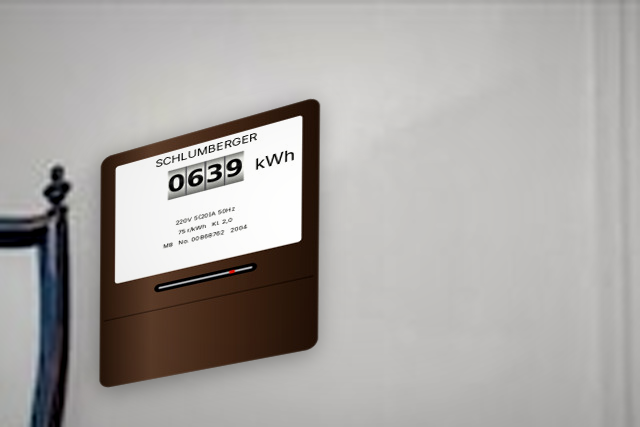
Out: 639 kWh
